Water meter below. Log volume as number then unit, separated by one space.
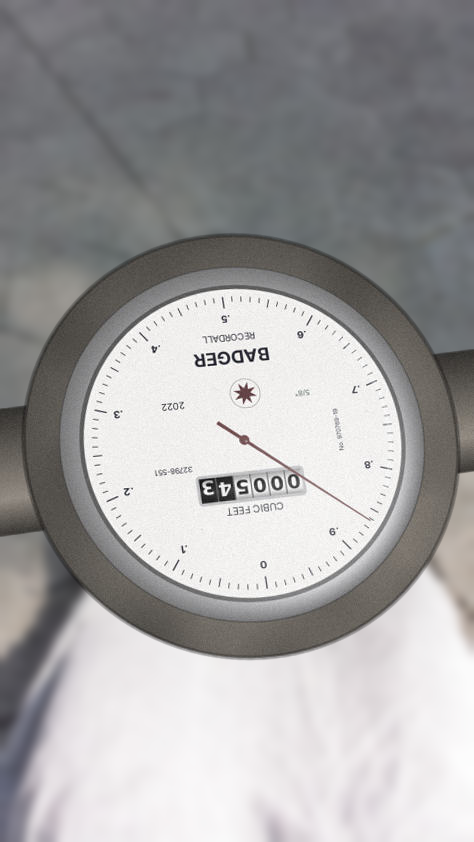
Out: 542.86 ft³
